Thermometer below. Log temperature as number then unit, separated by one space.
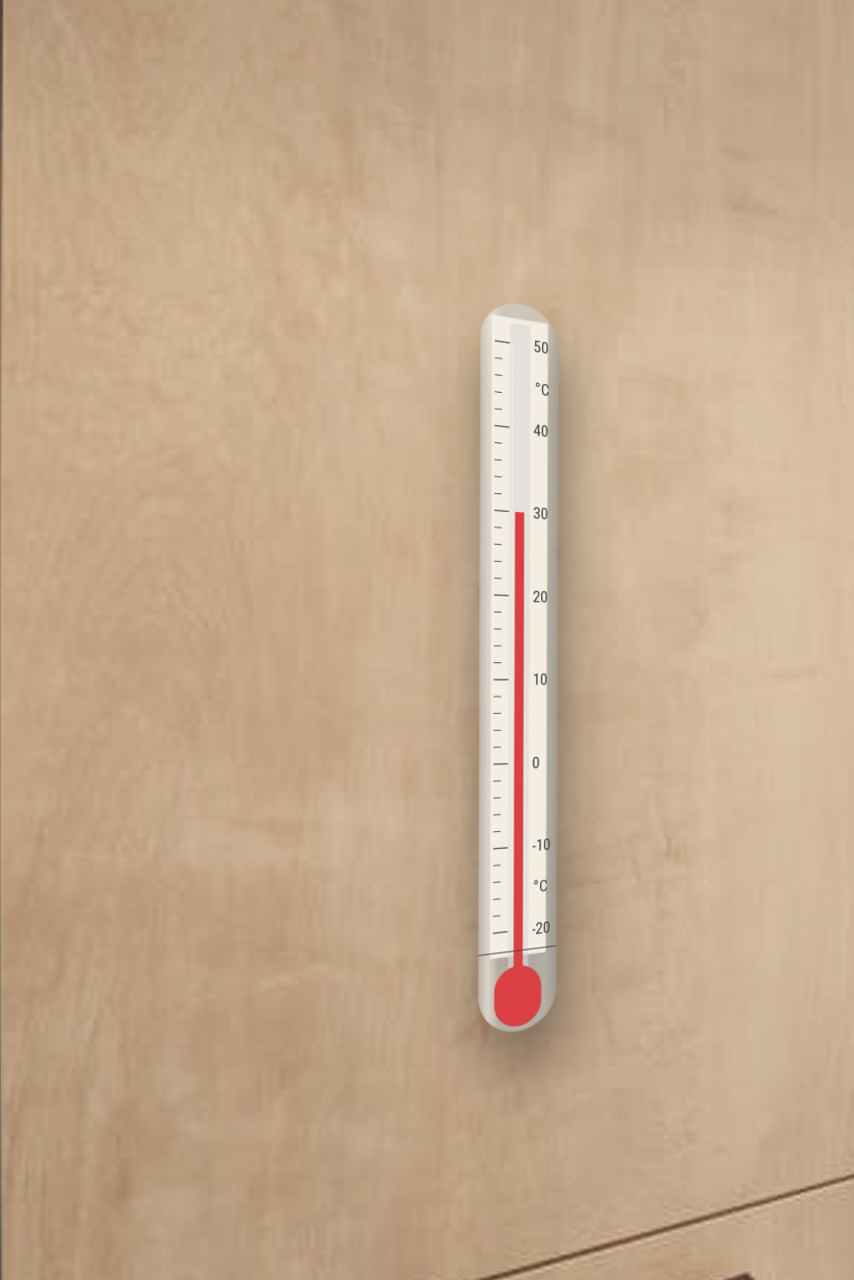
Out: 30 °C
